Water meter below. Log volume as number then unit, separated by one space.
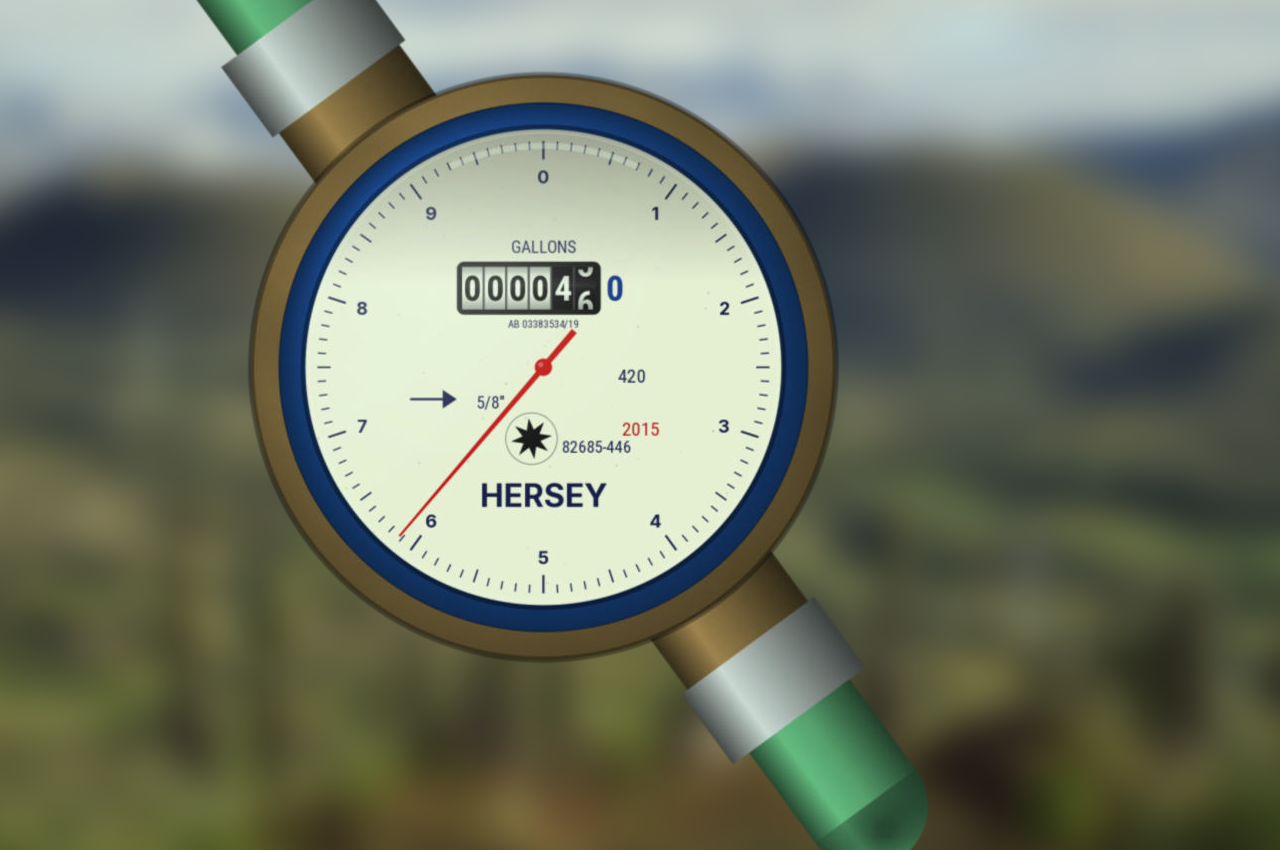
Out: 456.1 gal
